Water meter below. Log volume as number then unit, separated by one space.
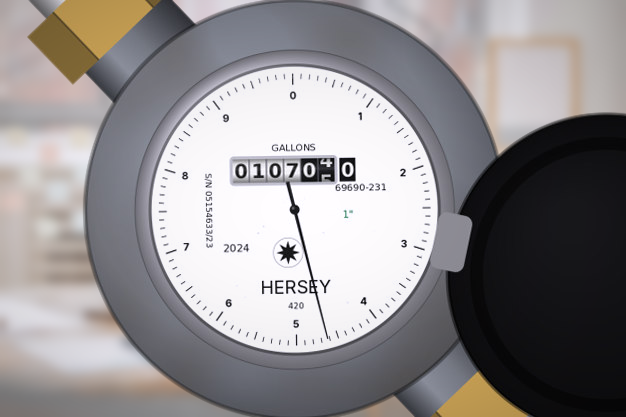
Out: 107044.6 gal
